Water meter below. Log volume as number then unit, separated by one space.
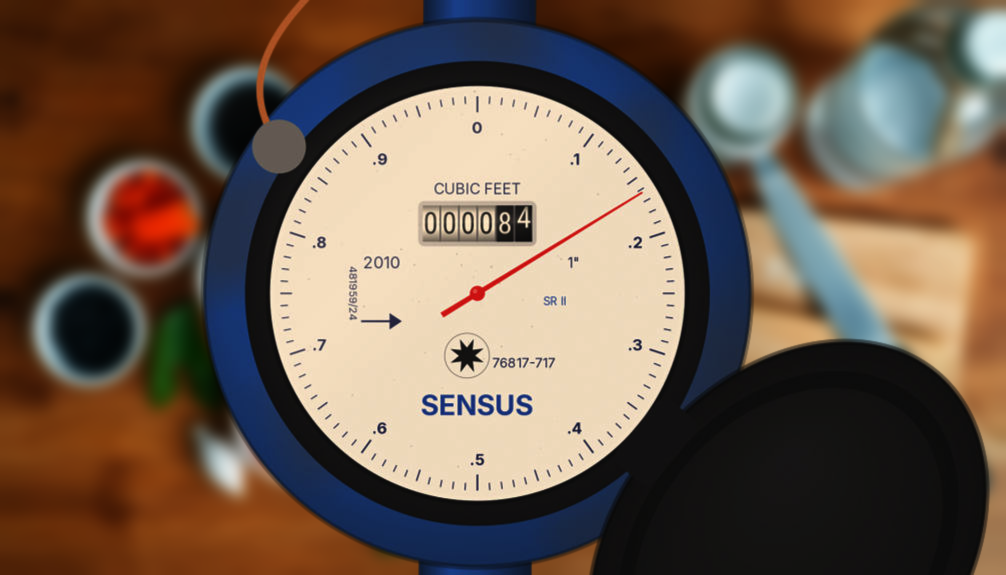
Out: 84.16 ft³
